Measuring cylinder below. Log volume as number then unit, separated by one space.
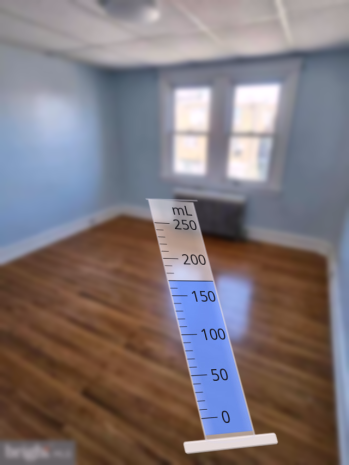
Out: 170 mL
